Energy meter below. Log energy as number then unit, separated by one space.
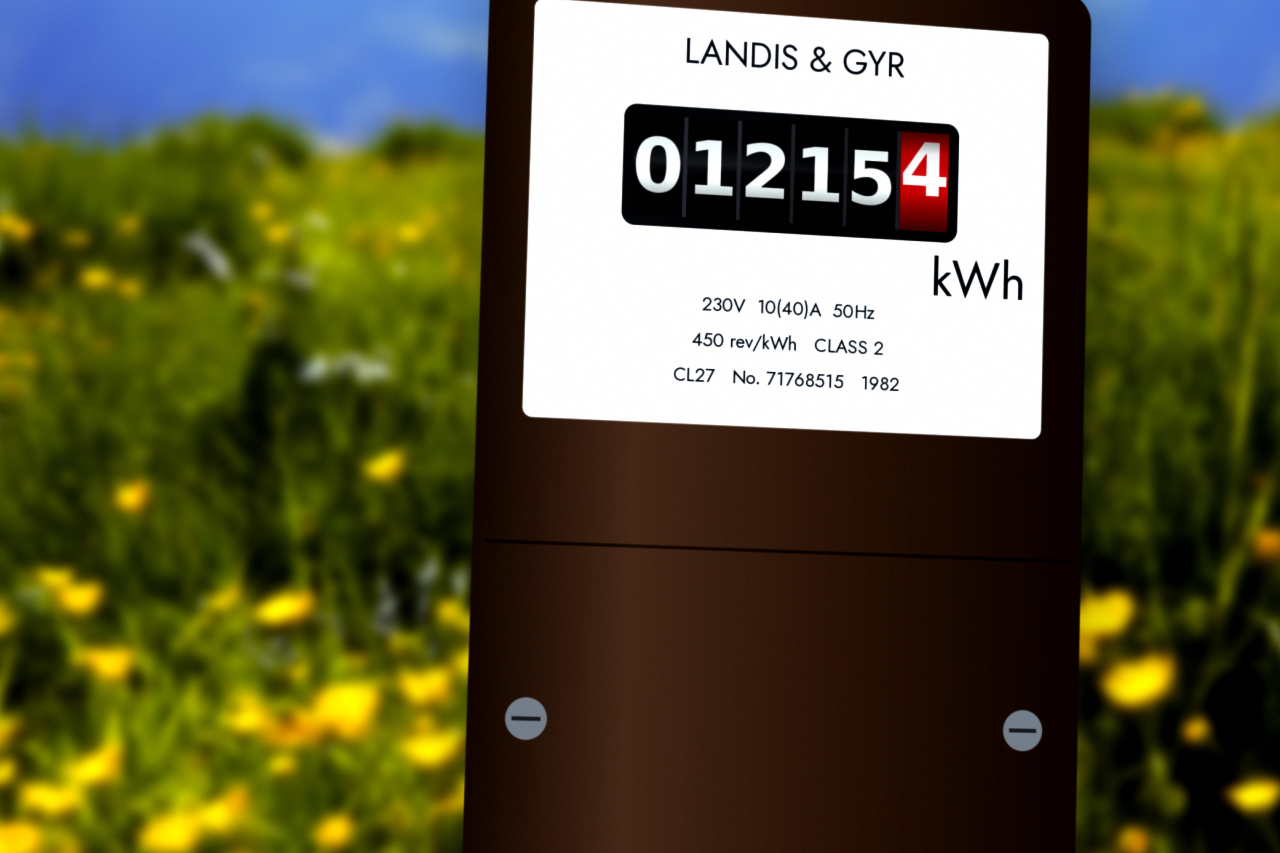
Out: 1215.4 kWh
